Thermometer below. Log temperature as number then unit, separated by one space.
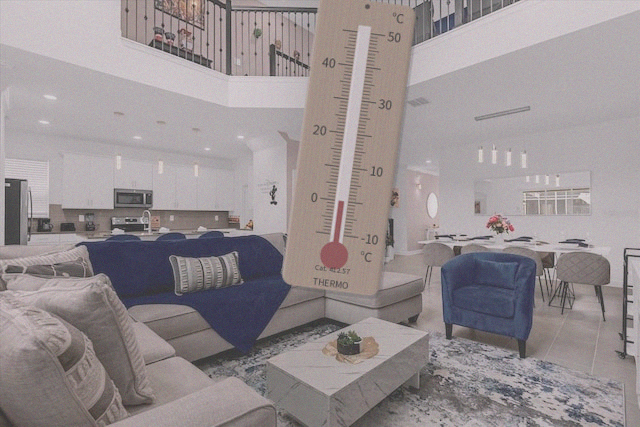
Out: 0 °C
